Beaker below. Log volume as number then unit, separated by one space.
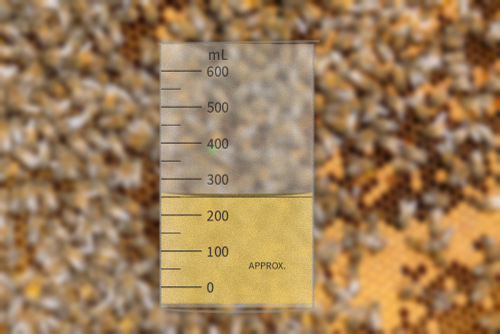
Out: 250 mL
